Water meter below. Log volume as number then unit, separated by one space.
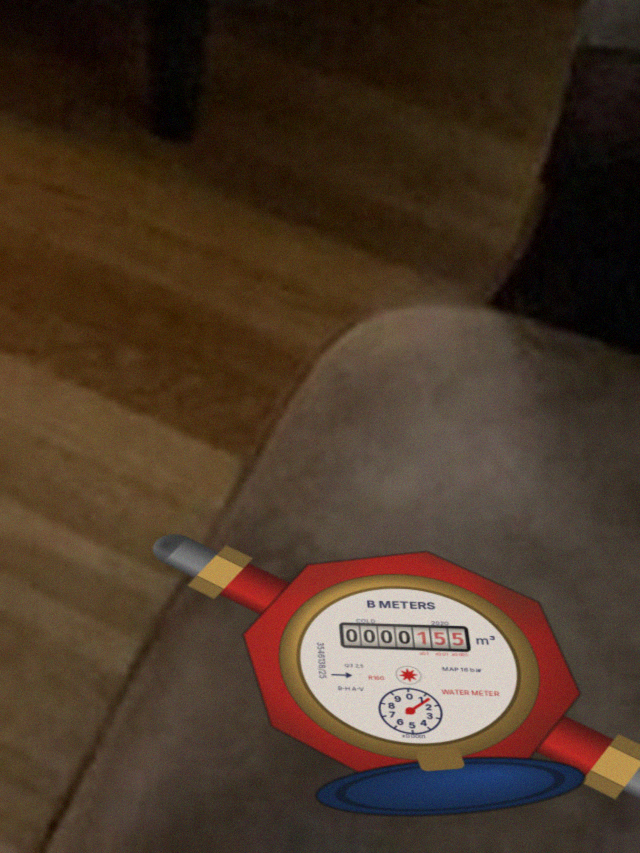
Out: 0.1551 m³
